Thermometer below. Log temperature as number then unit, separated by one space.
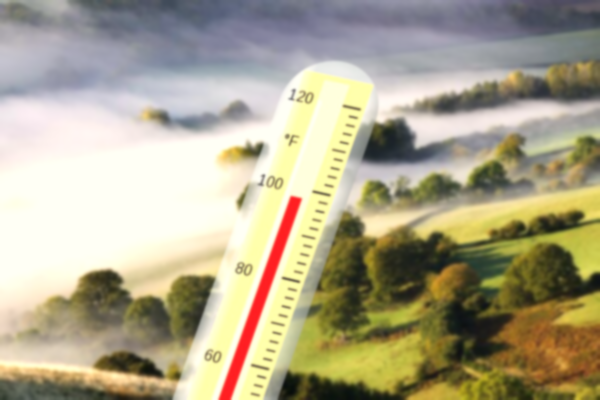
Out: 98 °F
